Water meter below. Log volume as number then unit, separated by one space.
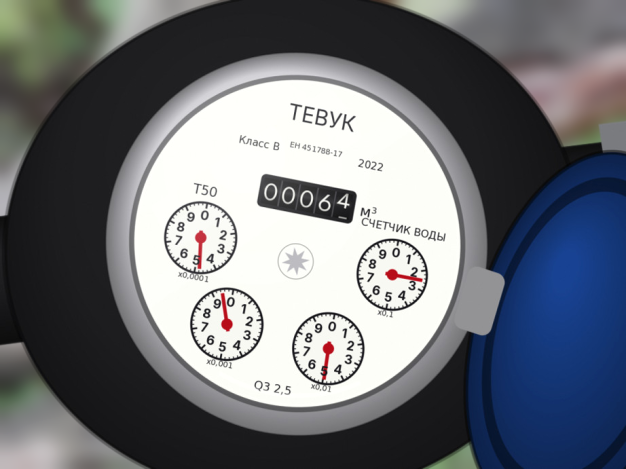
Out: 64.2494 m³
